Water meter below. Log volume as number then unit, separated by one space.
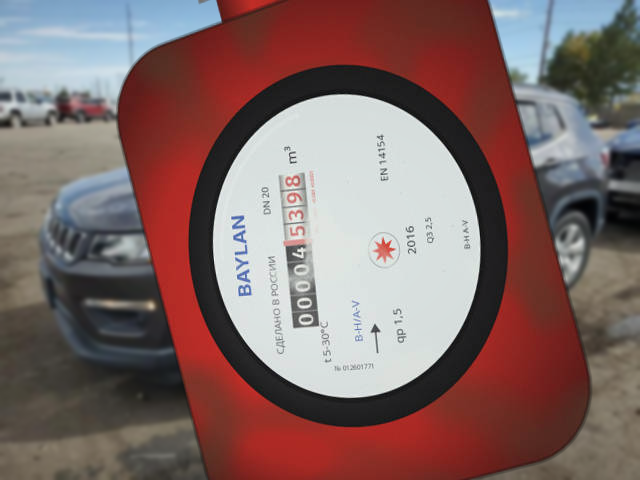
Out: 4.5398 m³
